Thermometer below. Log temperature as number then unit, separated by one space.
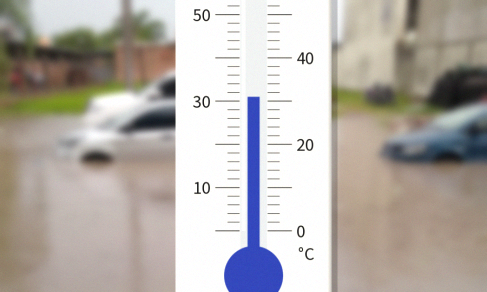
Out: 31 °C
